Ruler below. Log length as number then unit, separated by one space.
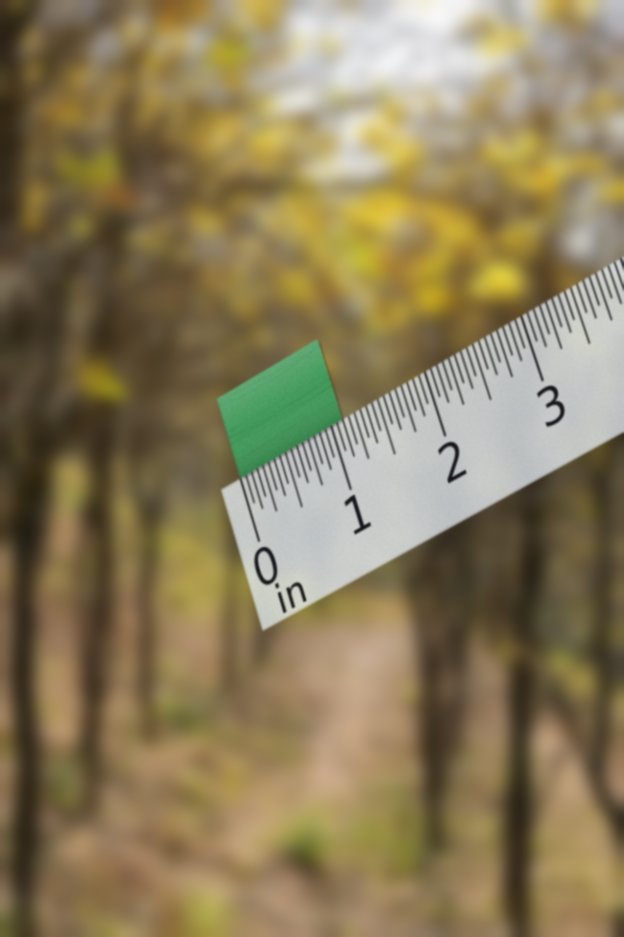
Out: 1.125 in
